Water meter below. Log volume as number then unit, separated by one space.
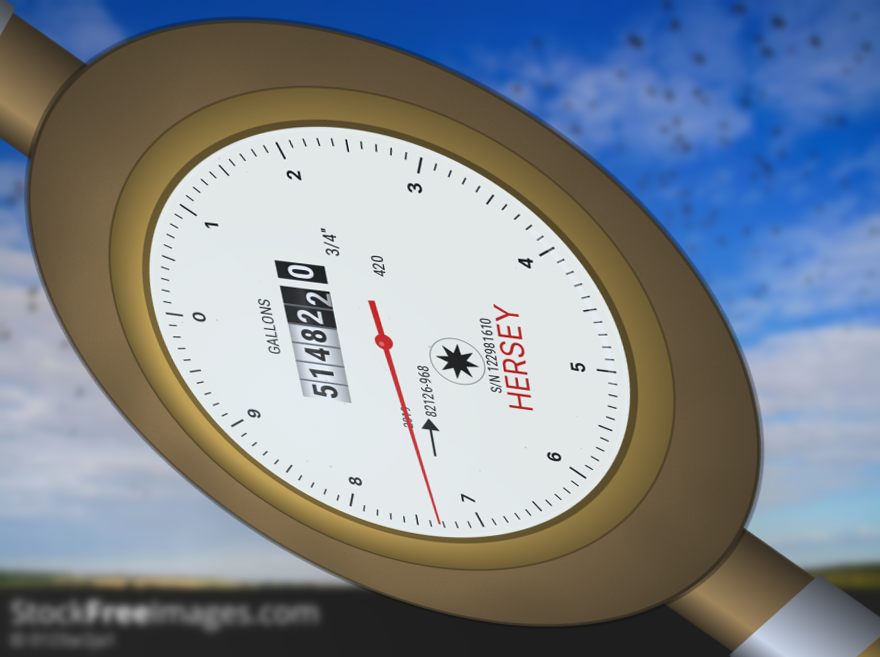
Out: 5148217.3 gal
